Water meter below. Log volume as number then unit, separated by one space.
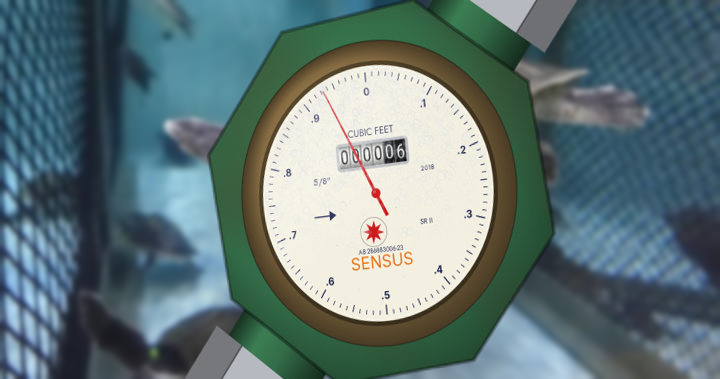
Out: 5.93 ft³
